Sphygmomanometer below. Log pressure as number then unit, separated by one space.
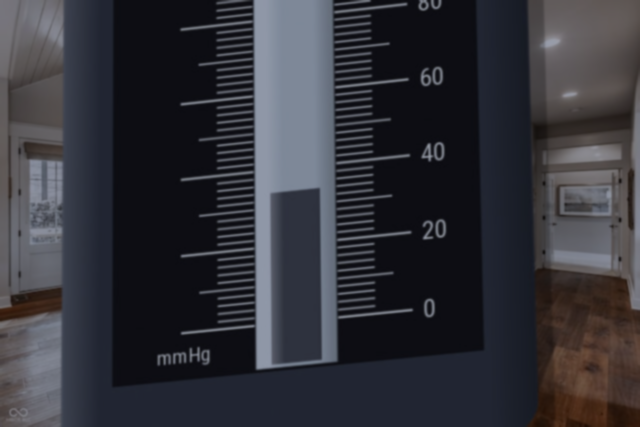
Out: 34 mmHg
